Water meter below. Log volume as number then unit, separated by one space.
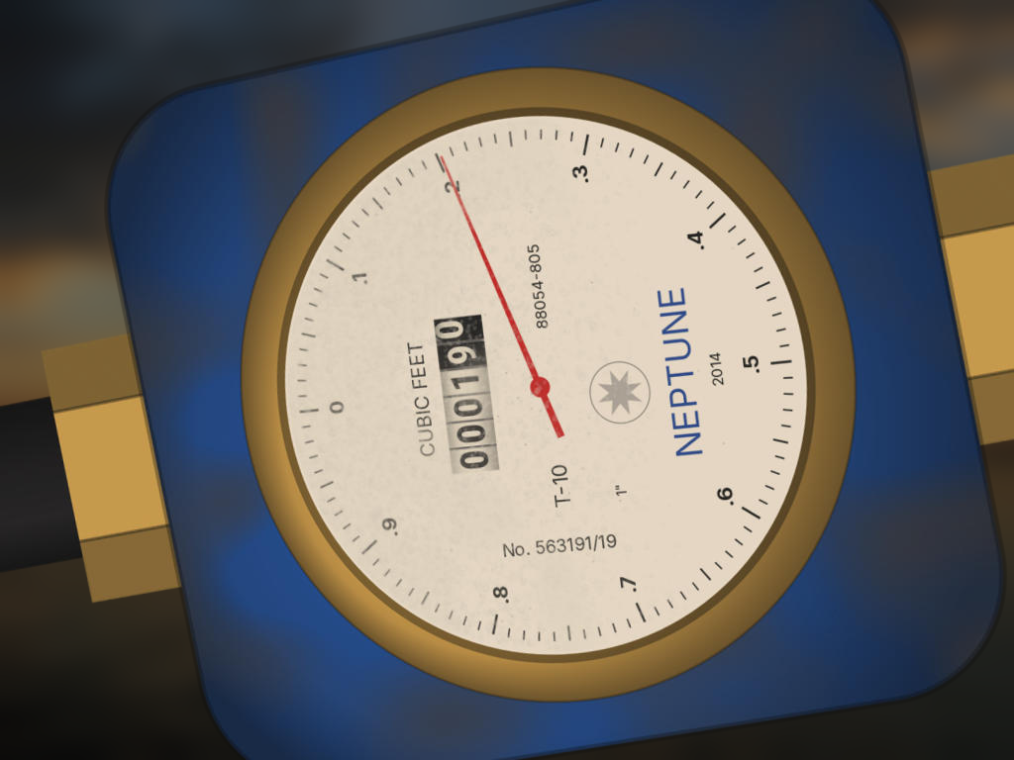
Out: 190.20 ft³
